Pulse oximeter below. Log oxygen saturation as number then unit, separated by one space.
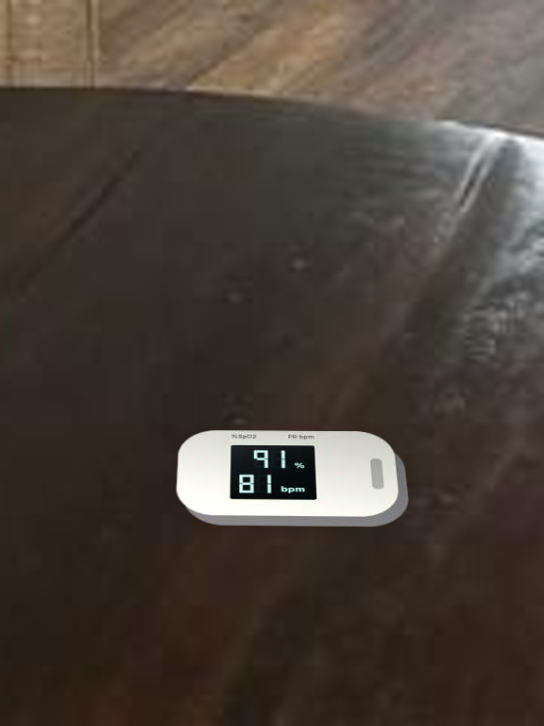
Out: 91 %
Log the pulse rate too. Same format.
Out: 81 bpm
